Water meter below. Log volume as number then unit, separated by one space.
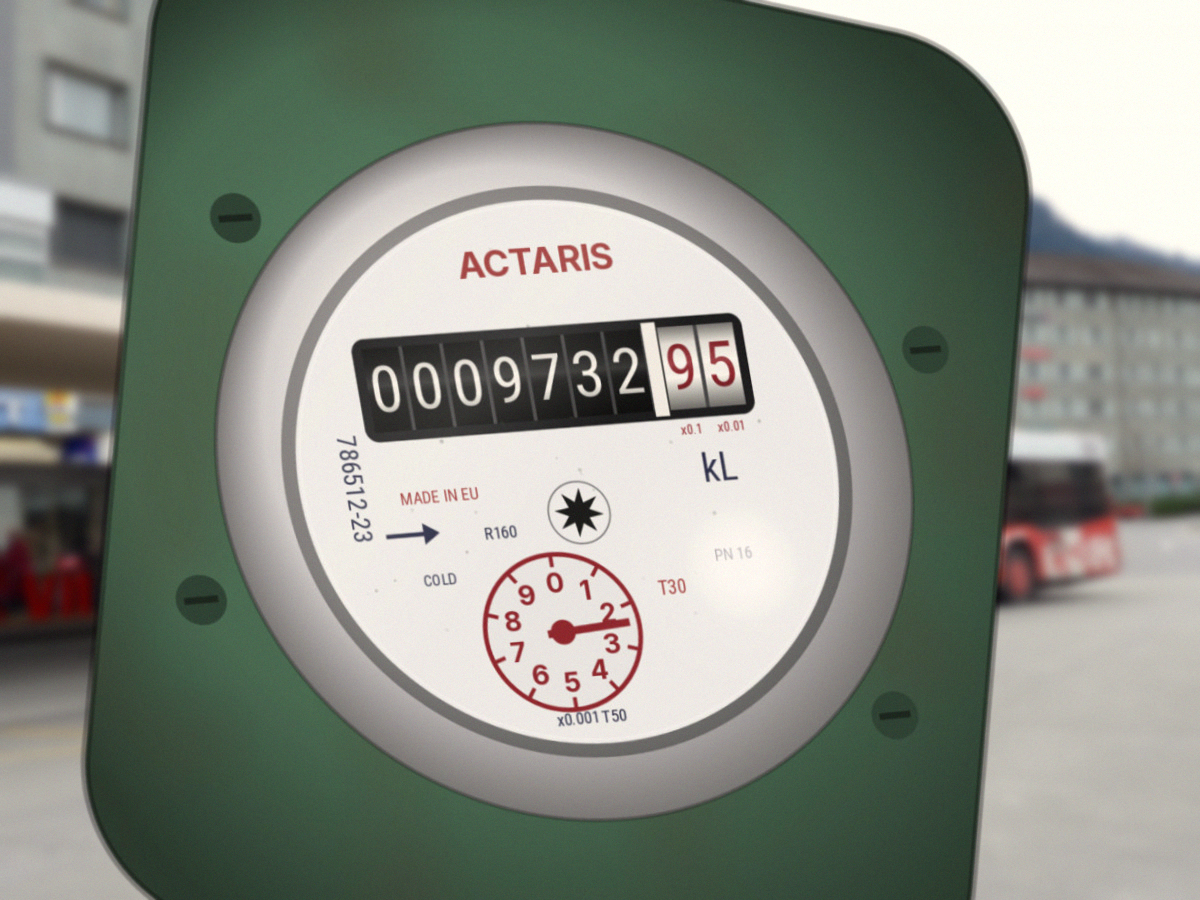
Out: 9732.952 kL
